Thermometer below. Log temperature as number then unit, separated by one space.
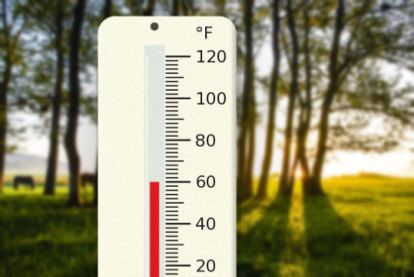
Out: 60 °F
